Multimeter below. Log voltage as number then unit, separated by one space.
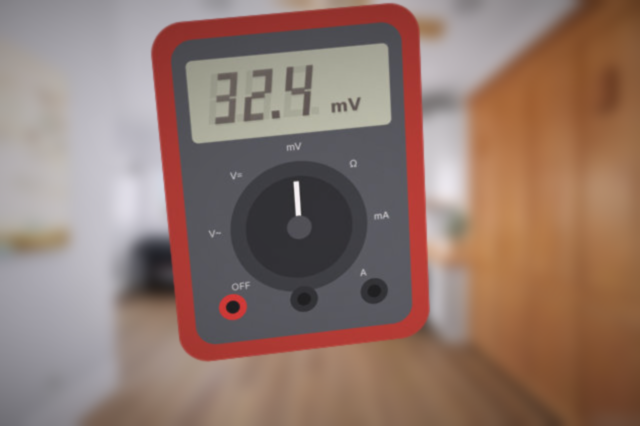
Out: 32.4 mV
